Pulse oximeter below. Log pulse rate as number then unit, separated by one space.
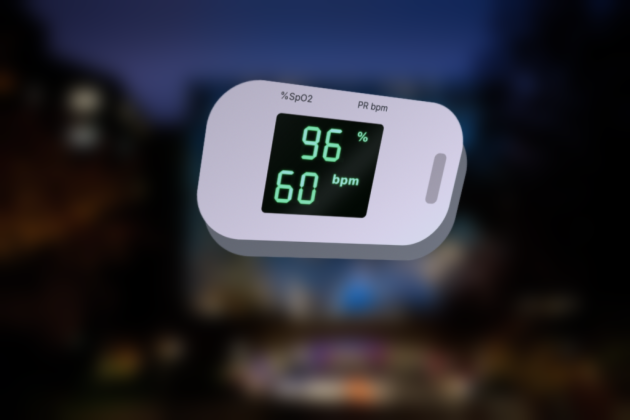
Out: 60 bpm
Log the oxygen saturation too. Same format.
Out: 96 %
